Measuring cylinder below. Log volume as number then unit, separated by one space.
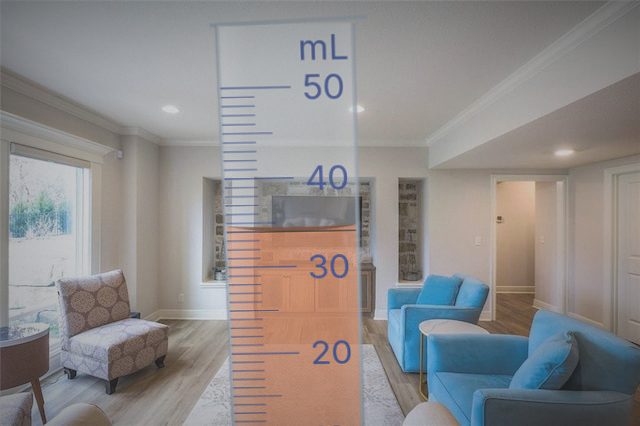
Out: 34 mL
